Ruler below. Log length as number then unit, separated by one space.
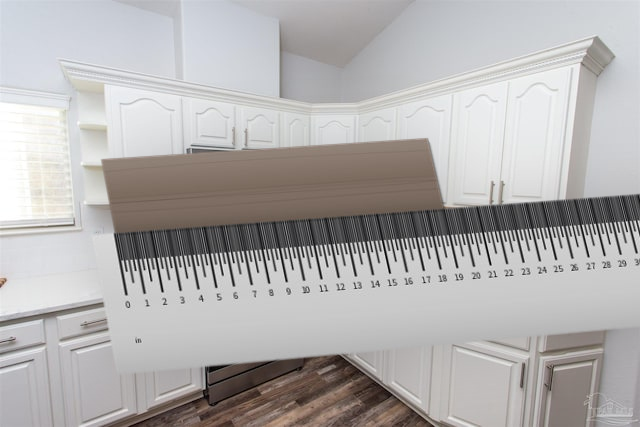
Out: 19 in
